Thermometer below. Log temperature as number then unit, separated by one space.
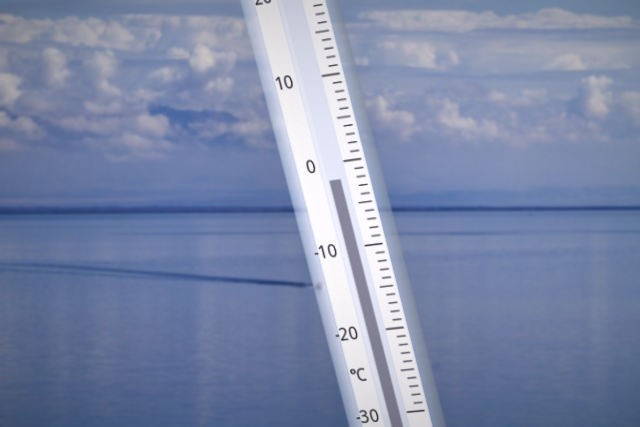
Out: -2 °C
